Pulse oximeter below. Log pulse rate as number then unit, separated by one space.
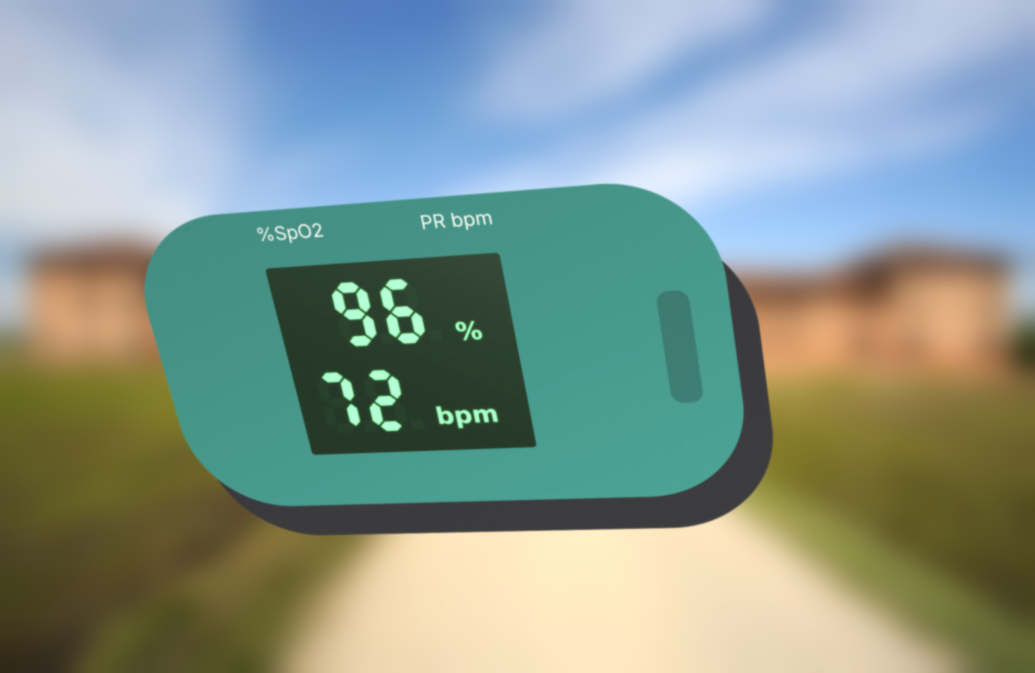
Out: 72 bpm
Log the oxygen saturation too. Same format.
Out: 96 %
